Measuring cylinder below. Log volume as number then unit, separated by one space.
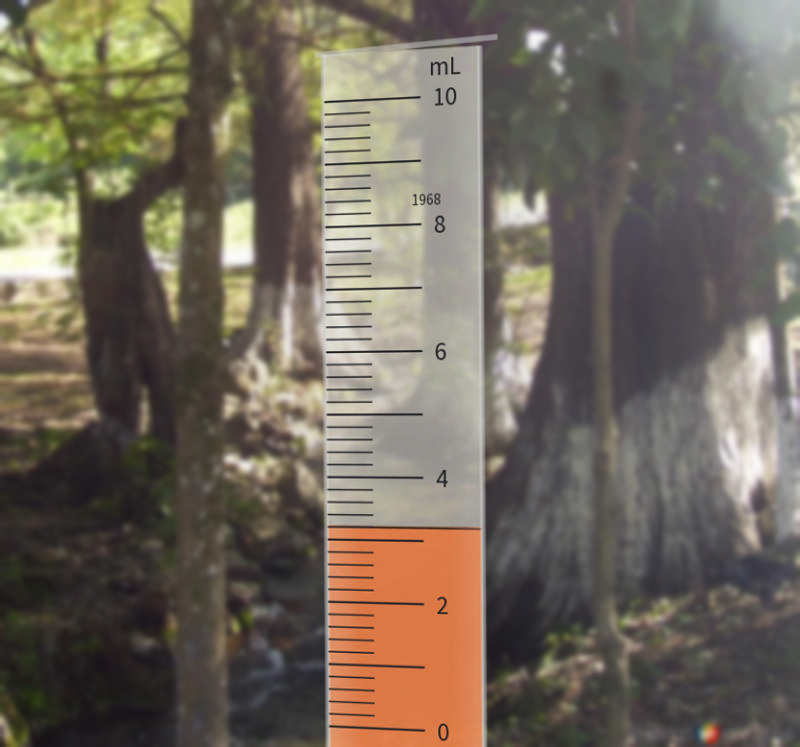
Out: 3.2 mL
